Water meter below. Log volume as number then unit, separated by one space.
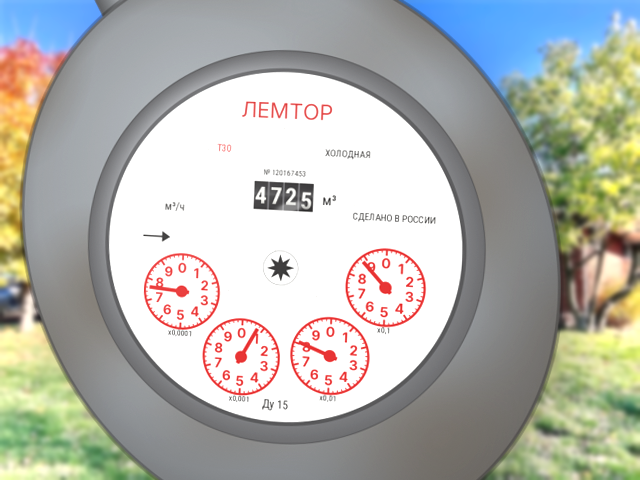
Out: 4724.8807 m³
